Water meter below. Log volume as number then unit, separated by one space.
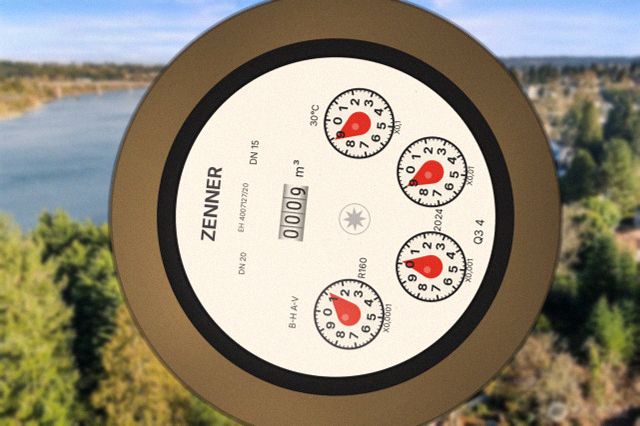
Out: 8.8901 m³
